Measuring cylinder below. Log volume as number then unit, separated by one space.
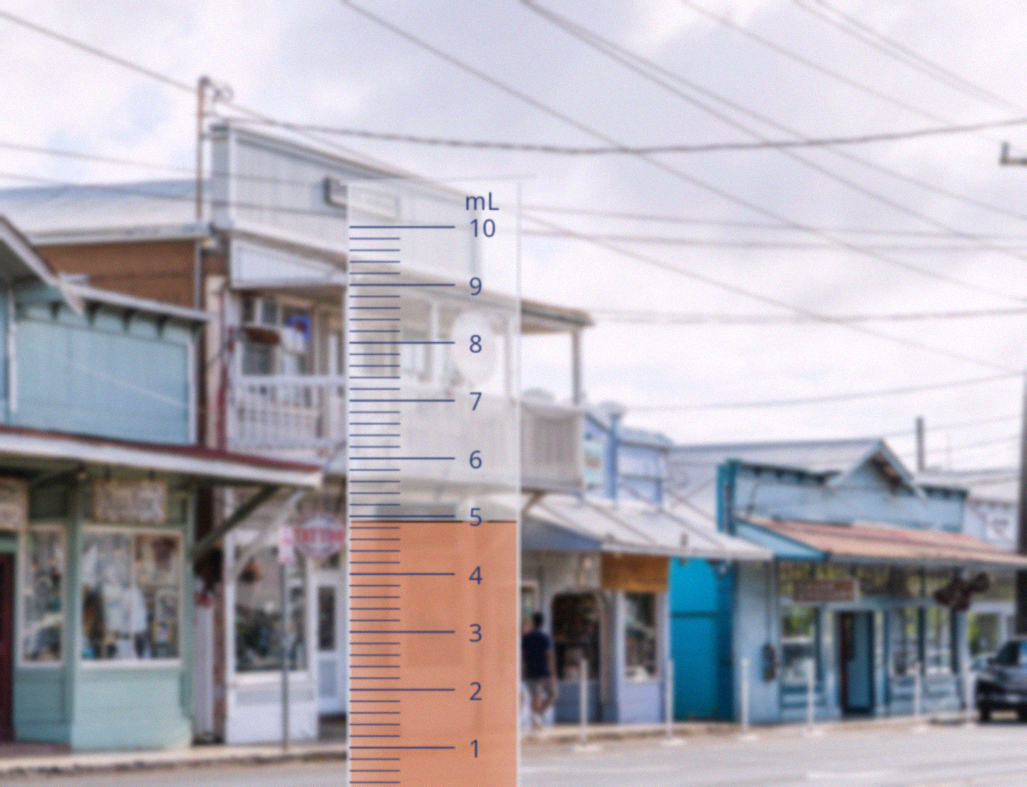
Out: 4.9 mL
